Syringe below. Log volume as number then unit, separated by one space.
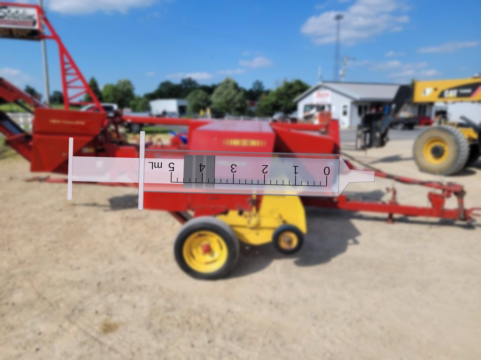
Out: 3.6 mL
